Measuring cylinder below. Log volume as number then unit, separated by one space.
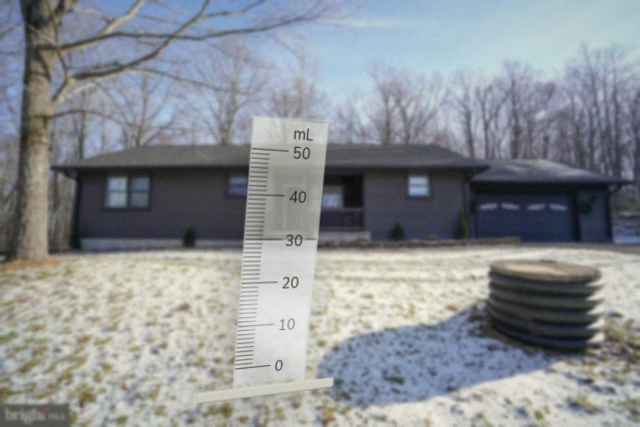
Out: 30 mL
